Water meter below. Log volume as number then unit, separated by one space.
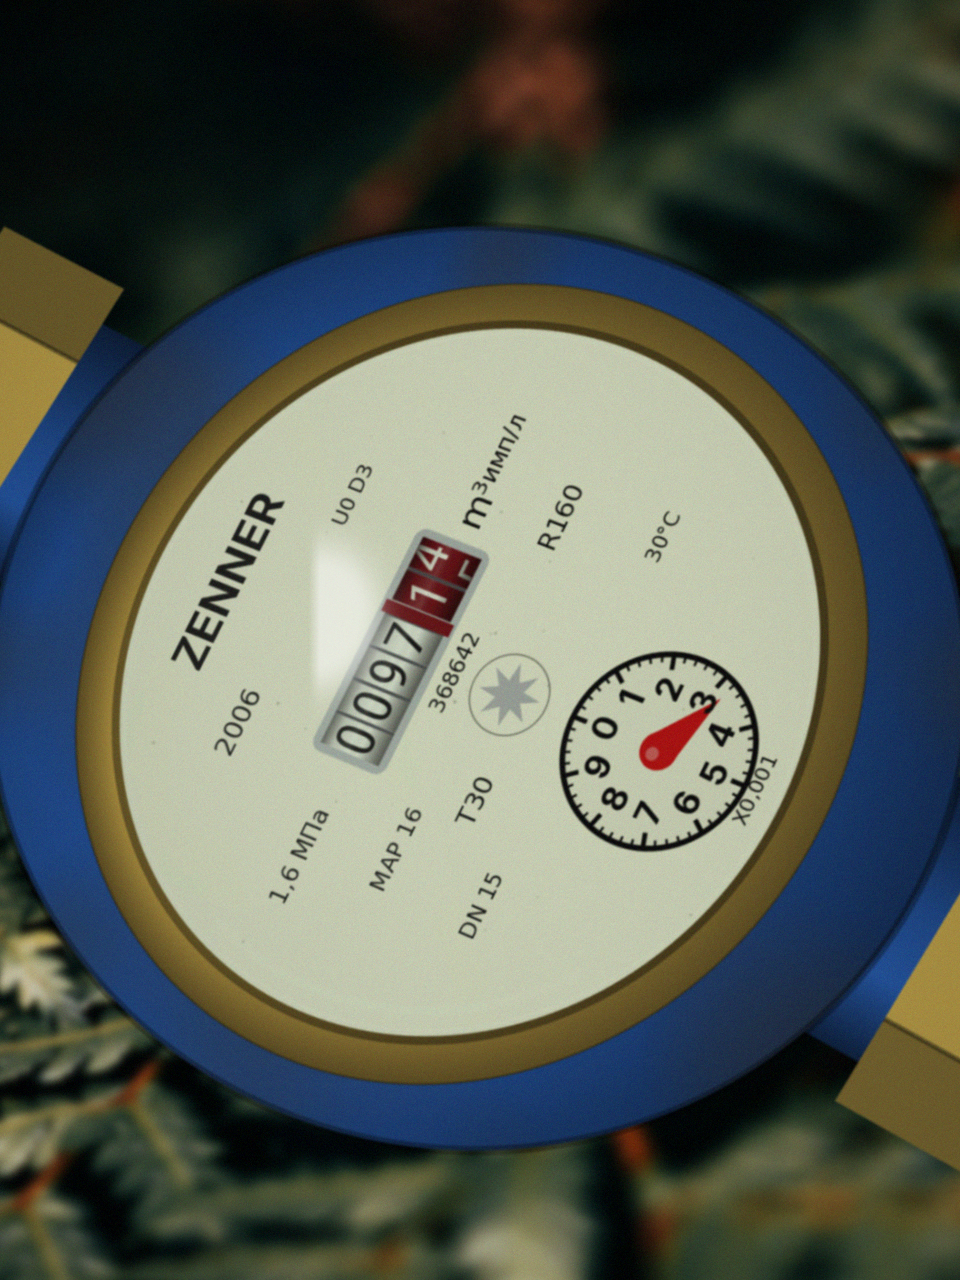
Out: 97.143 m³
